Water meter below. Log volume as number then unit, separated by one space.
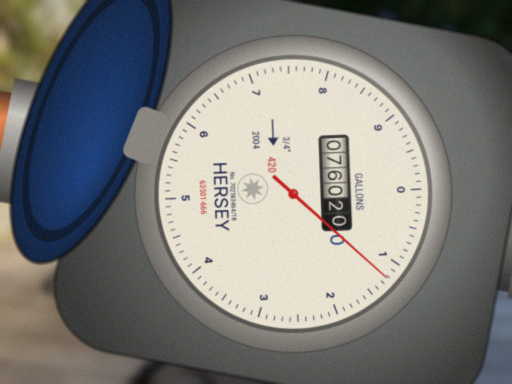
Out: 760201.2 gal
